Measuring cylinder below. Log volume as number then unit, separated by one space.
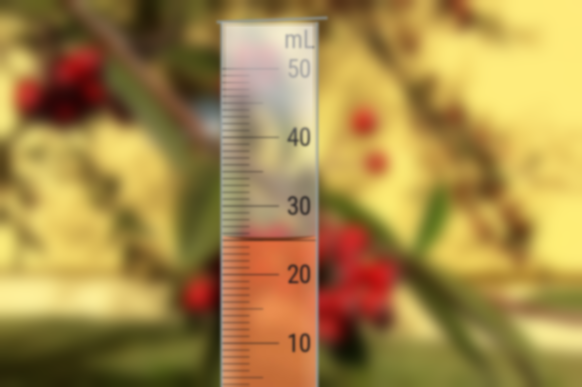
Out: 25 mL
